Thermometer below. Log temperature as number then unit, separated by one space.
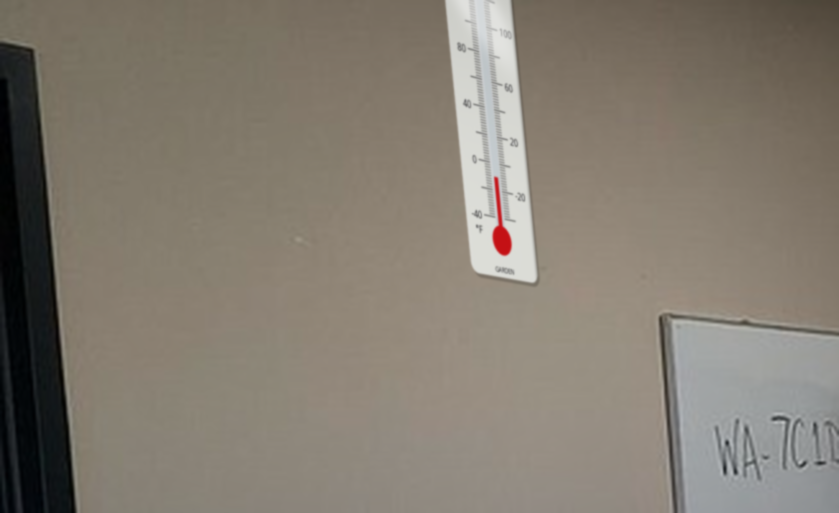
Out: -10 °F
